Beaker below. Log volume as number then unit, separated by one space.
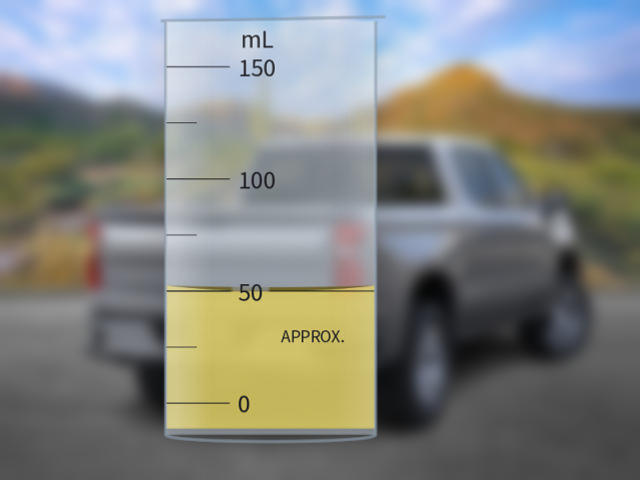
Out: 50 mL
